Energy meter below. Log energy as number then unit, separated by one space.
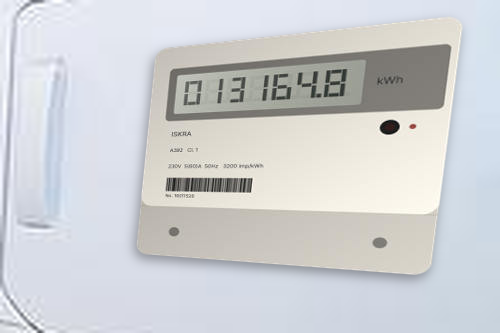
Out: 13164.8 kWh
